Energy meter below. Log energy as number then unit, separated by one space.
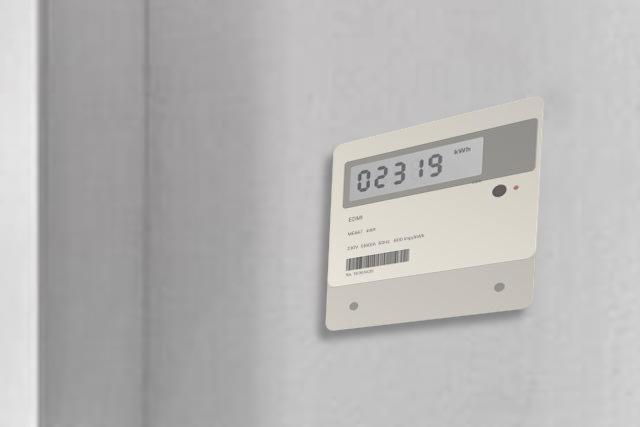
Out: 2319 kWh
